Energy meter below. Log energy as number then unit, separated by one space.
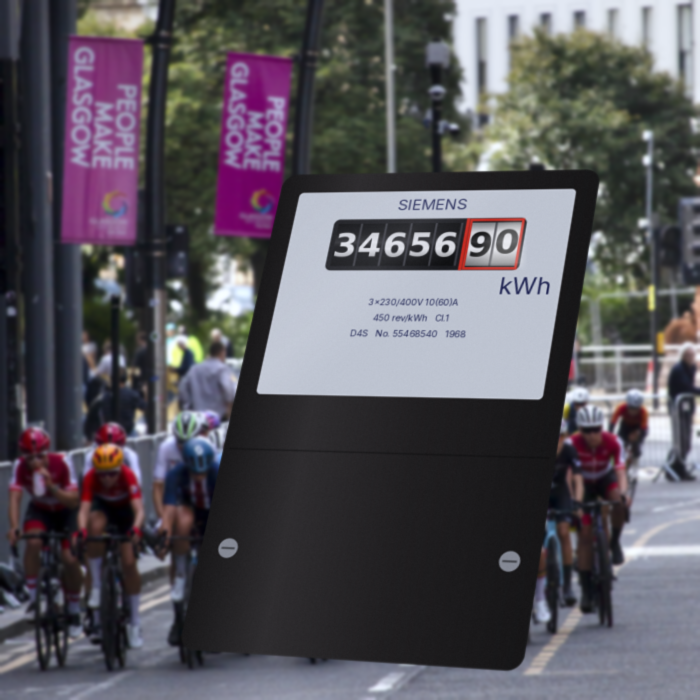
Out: 34656.90 kWh
